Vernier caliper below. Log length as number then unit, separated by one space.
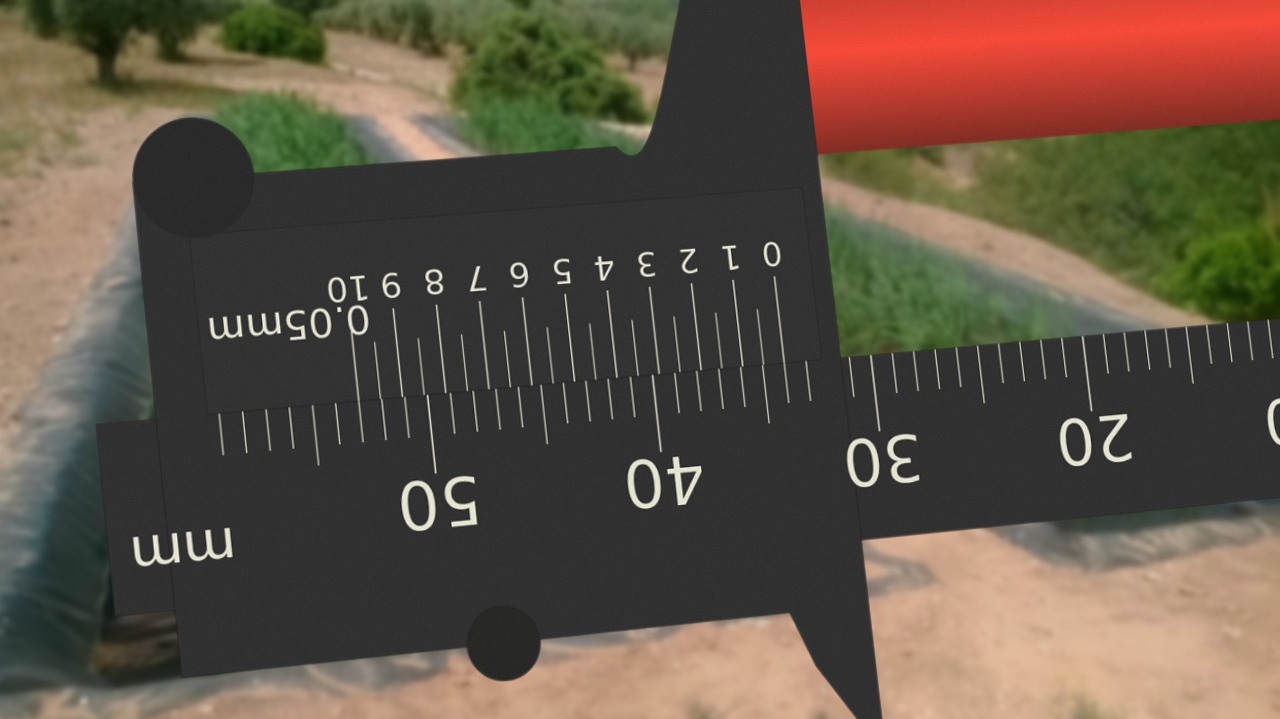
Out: 34.0 mm
